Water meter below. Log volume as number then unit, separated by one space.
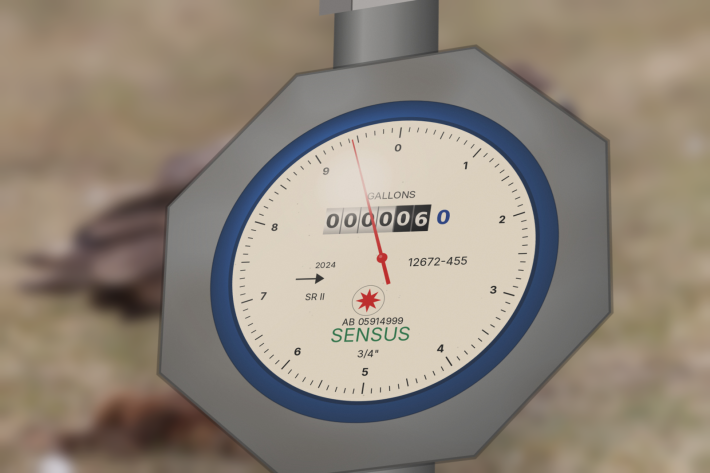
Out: 59.4 gal
